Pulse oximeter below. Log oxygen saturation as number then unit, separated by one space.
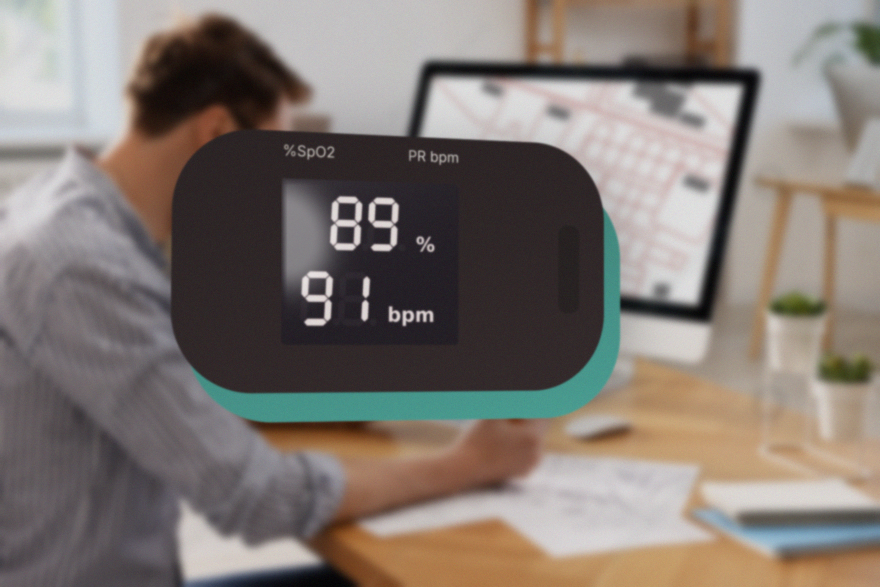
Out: 89 %
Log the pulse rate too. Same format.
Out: 91 bpm
